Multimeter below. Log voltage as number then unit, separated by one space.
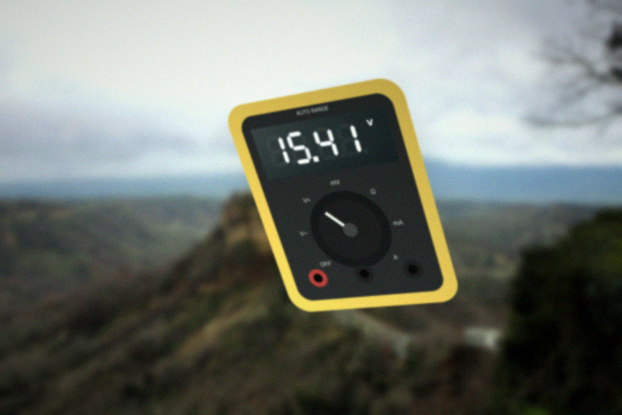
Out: 15.41 V
